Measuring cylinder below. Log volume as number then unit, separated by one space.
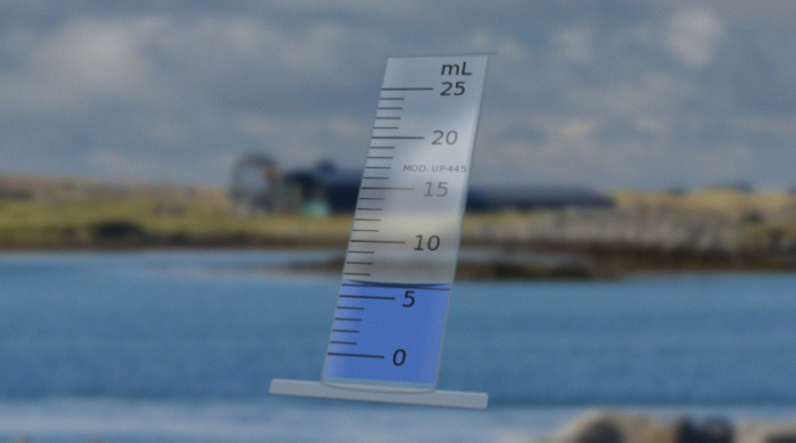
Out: 6 mL
